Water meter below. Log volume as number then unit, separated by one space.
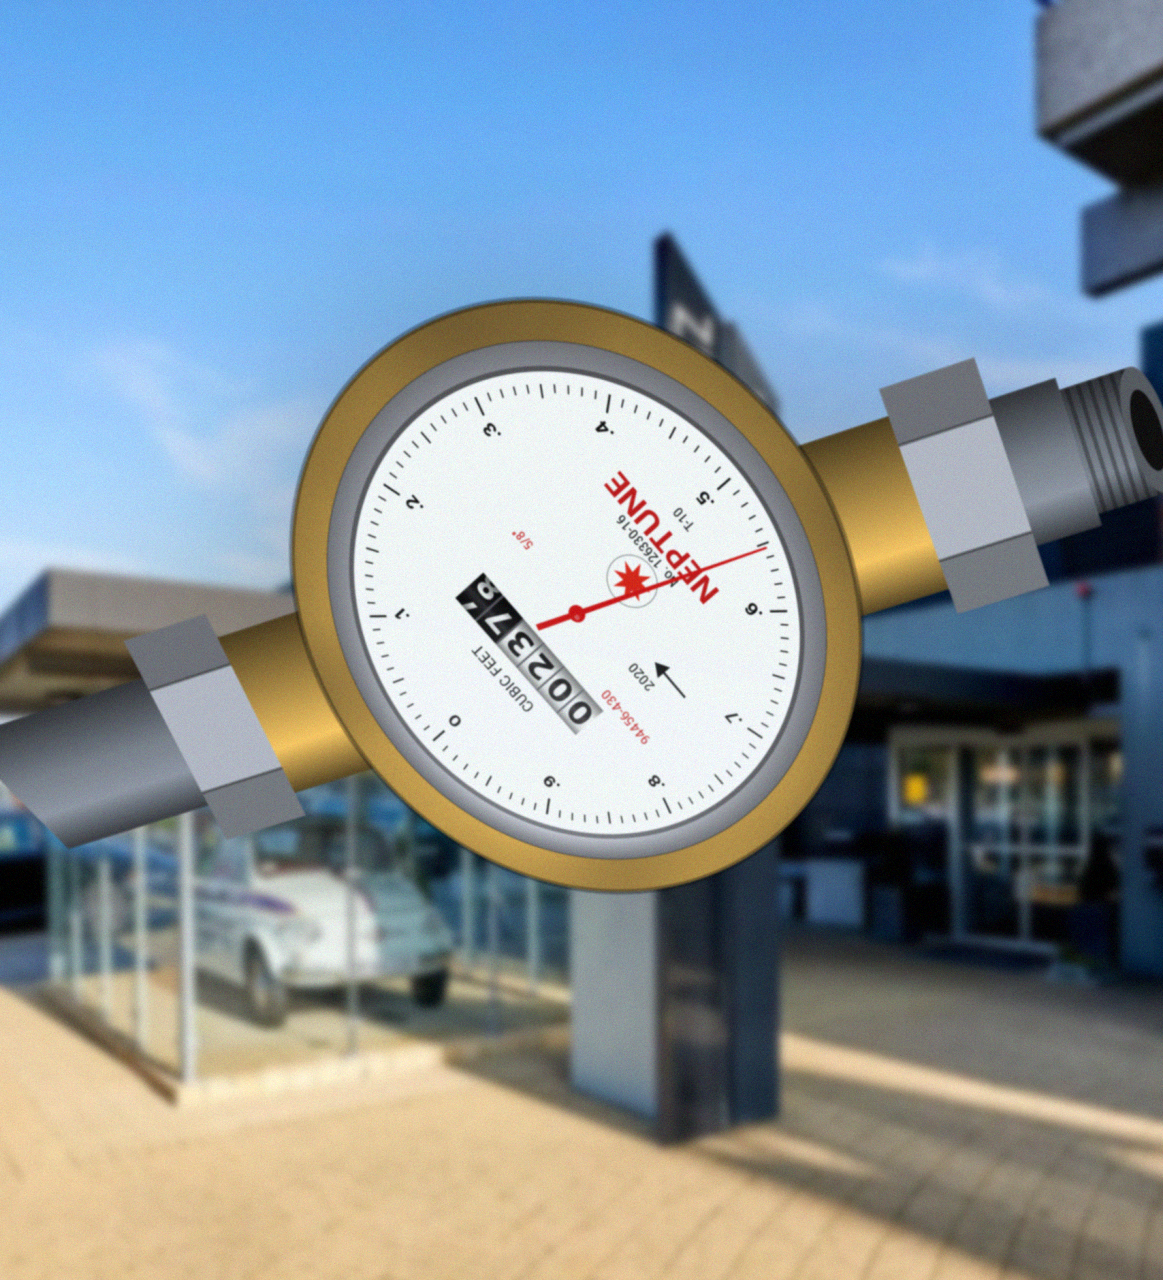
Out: 2377.55 ft³
